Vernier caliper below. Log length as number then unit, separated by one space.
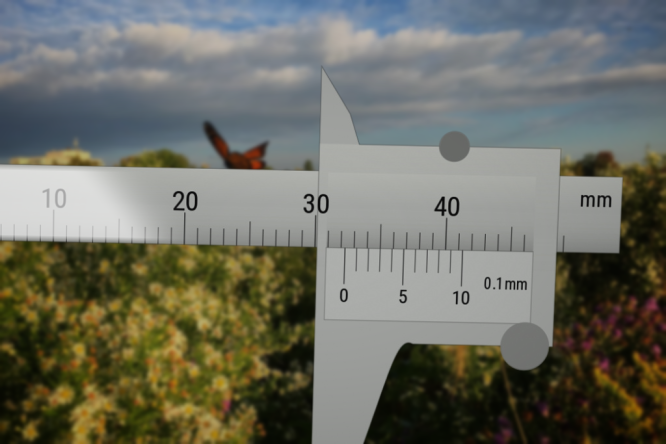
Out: 32.3 mm
